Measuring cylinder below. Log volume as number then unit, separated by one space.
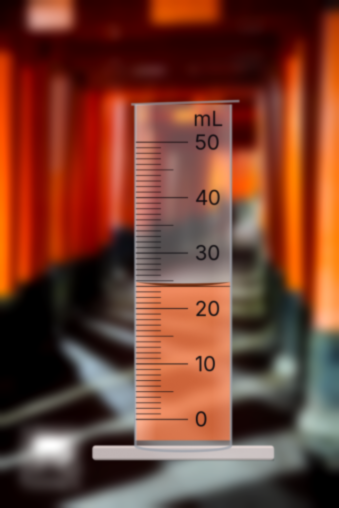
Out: 24 mL
